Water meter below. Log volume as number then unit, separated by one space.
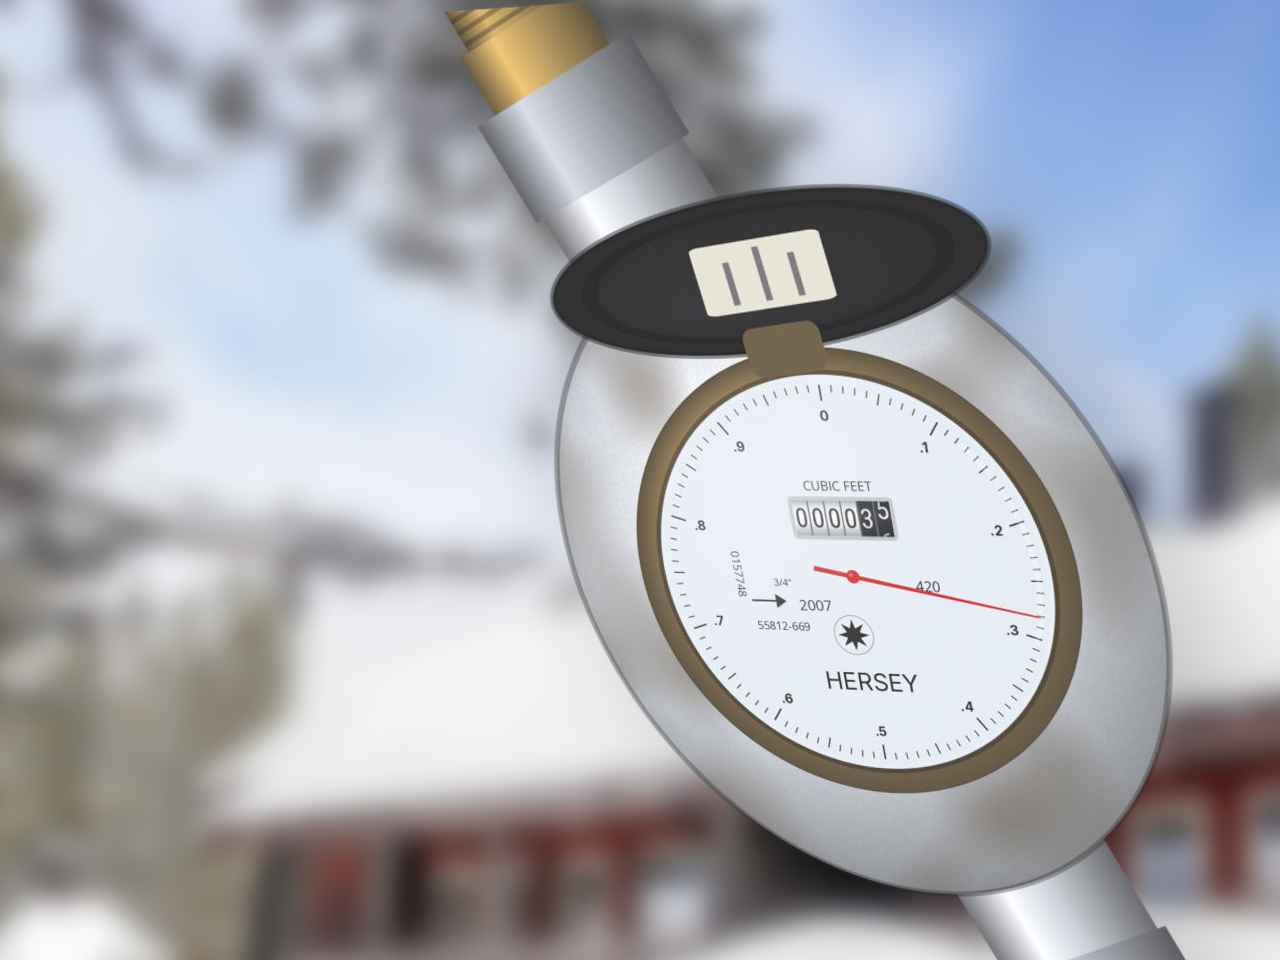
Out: 35.28 ft³
